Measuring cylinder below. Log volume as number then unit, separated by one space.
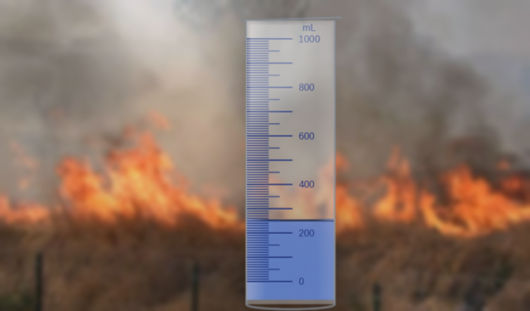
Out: 250 mL
